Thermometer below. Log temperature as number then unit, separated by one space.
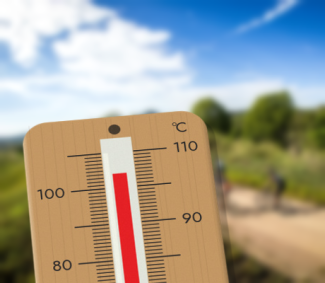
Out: 104 °C
